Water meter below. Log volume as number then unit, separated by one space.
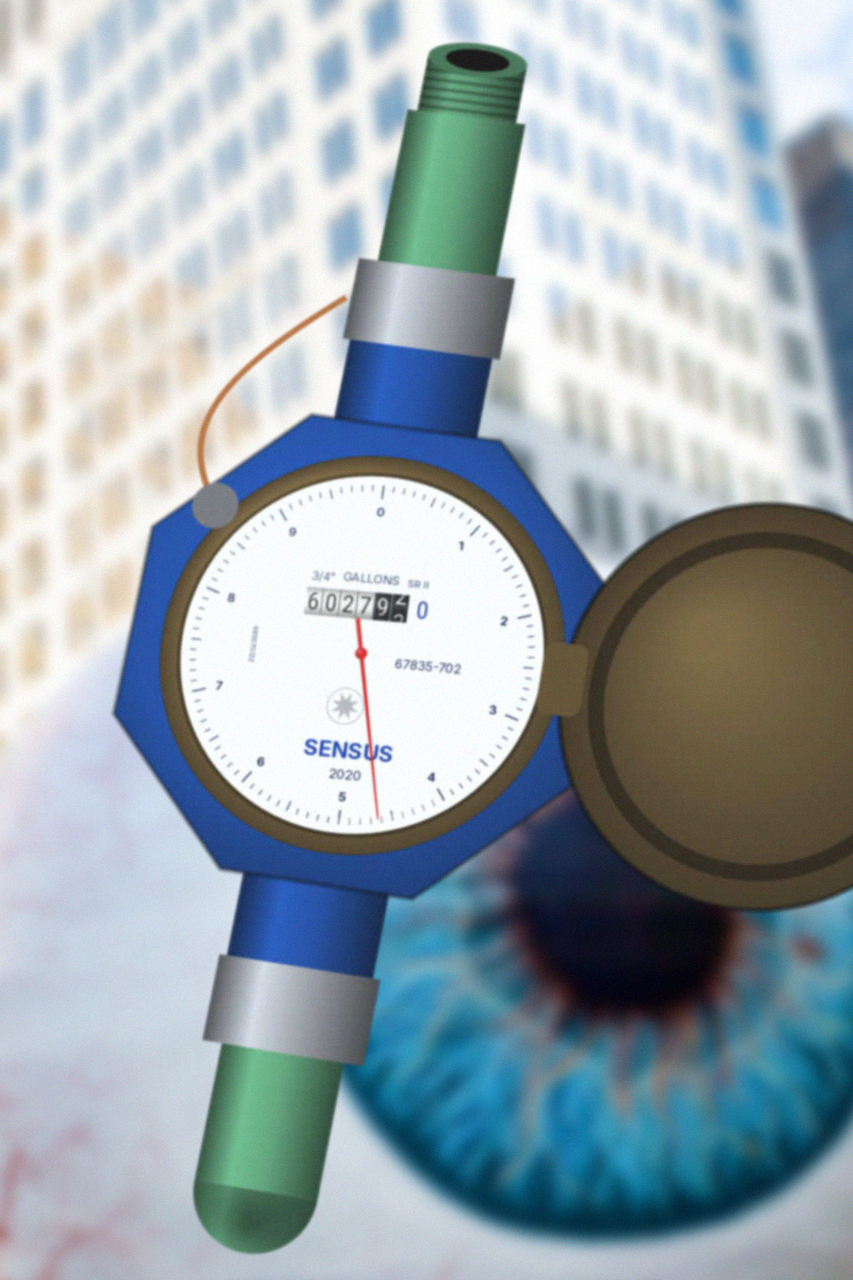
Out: 6027924.6 gal
